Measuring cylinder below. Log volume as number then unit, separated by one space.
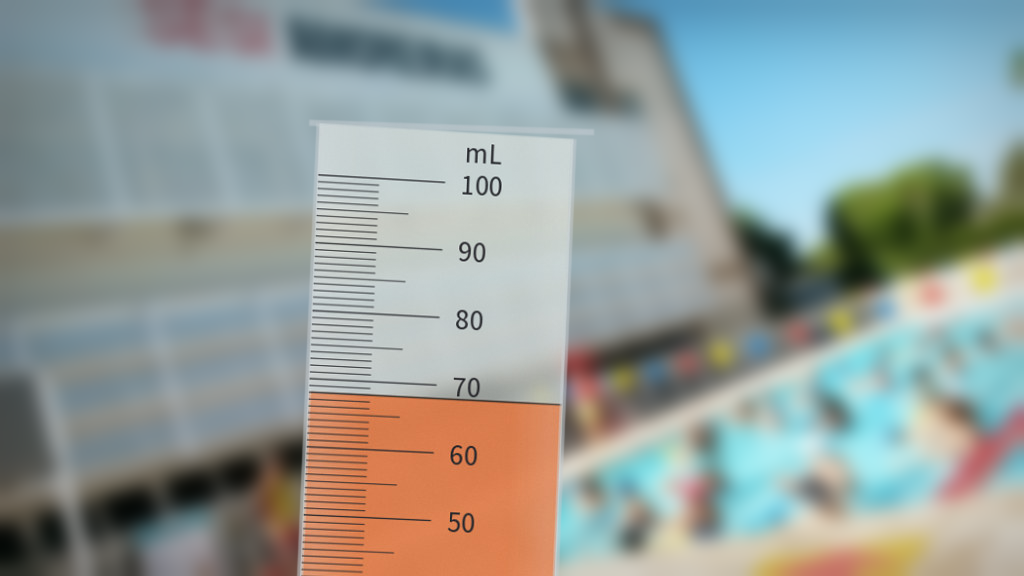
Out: 68 mL
